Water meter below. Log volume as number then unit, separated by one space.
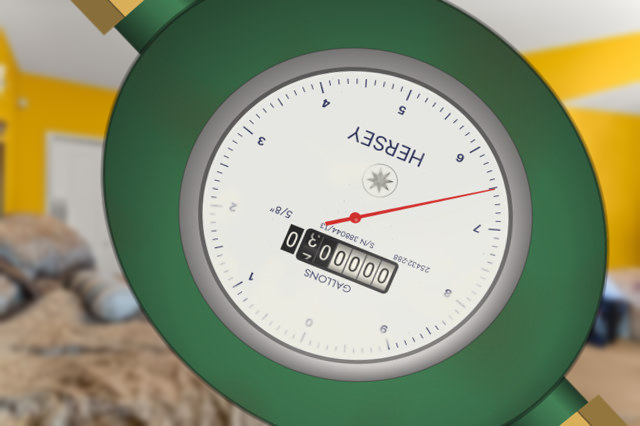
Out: 26.5 gal
